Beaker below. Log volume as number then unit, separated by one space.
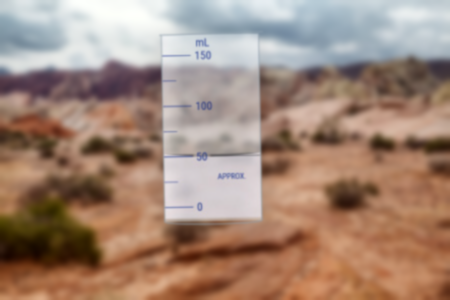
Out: 50 mL
